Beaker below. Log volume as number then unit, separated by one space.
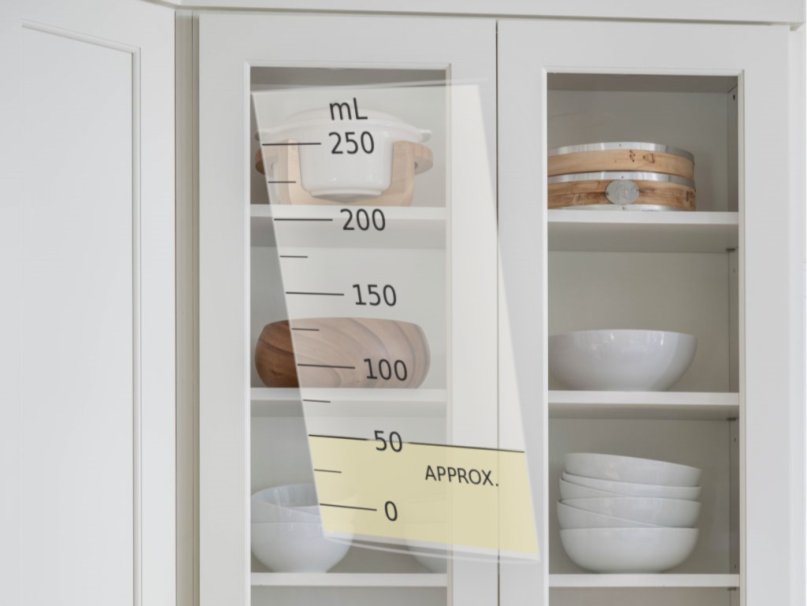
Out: 50 mL
